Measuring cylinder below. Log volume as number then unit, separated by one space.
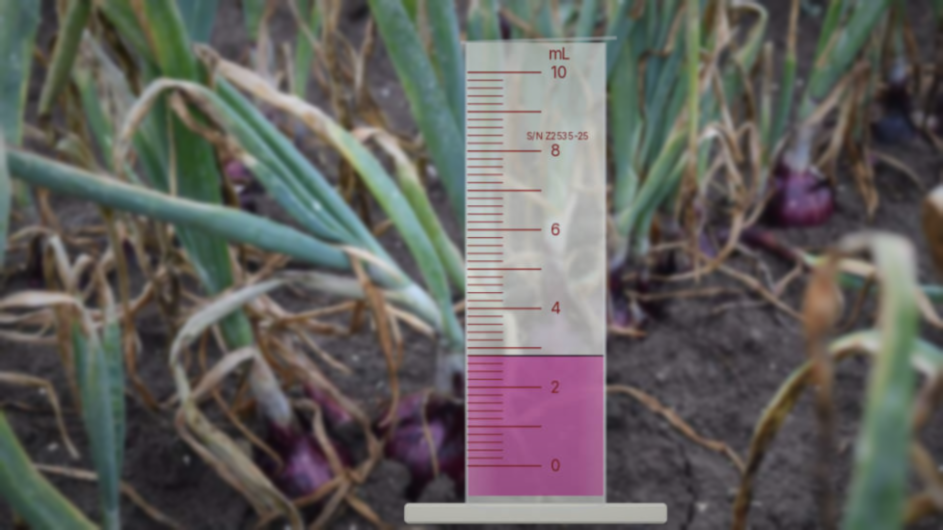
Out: 2.8 mL
